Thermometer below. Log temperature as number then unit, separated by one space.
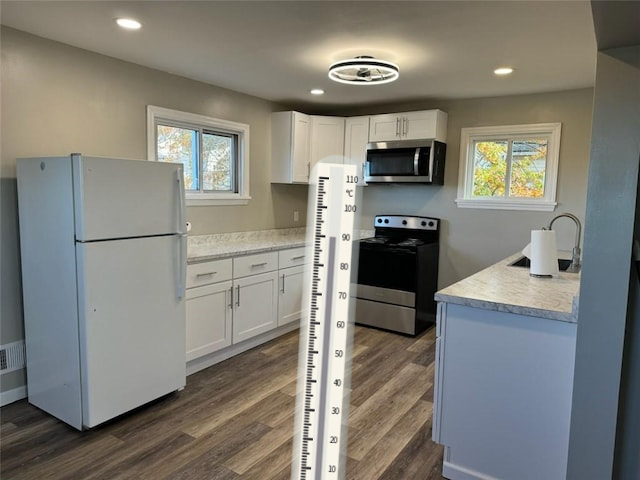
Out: 90 °C
